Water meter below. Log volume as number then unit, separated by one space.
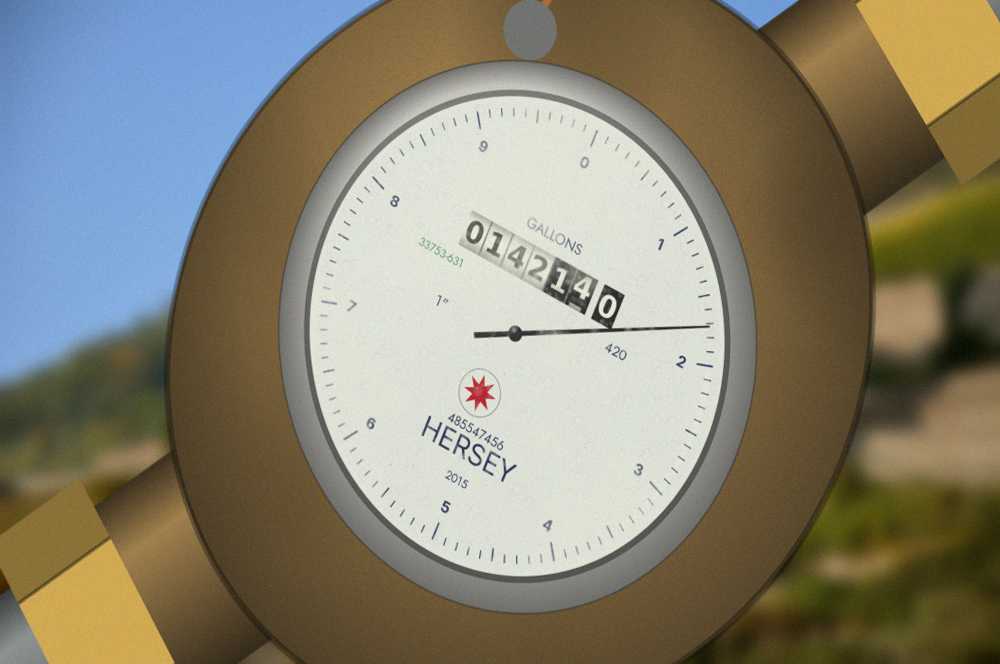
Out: 142141.7 gal
